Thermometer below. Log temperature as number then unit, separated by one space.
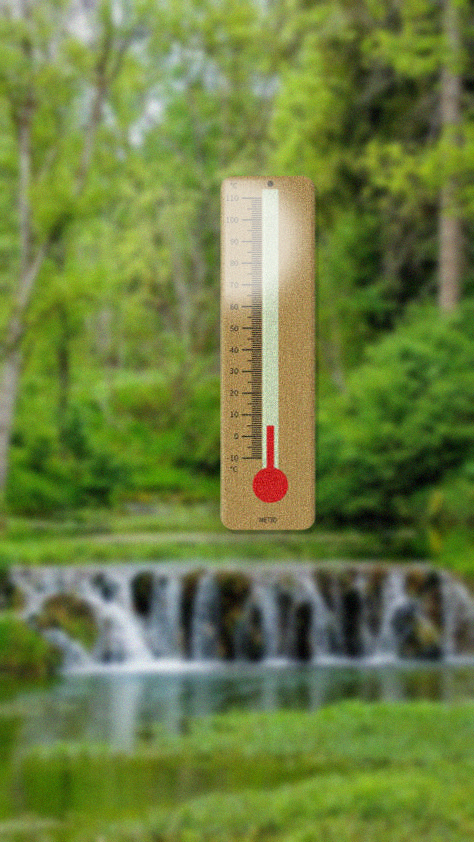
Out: 5 °C
